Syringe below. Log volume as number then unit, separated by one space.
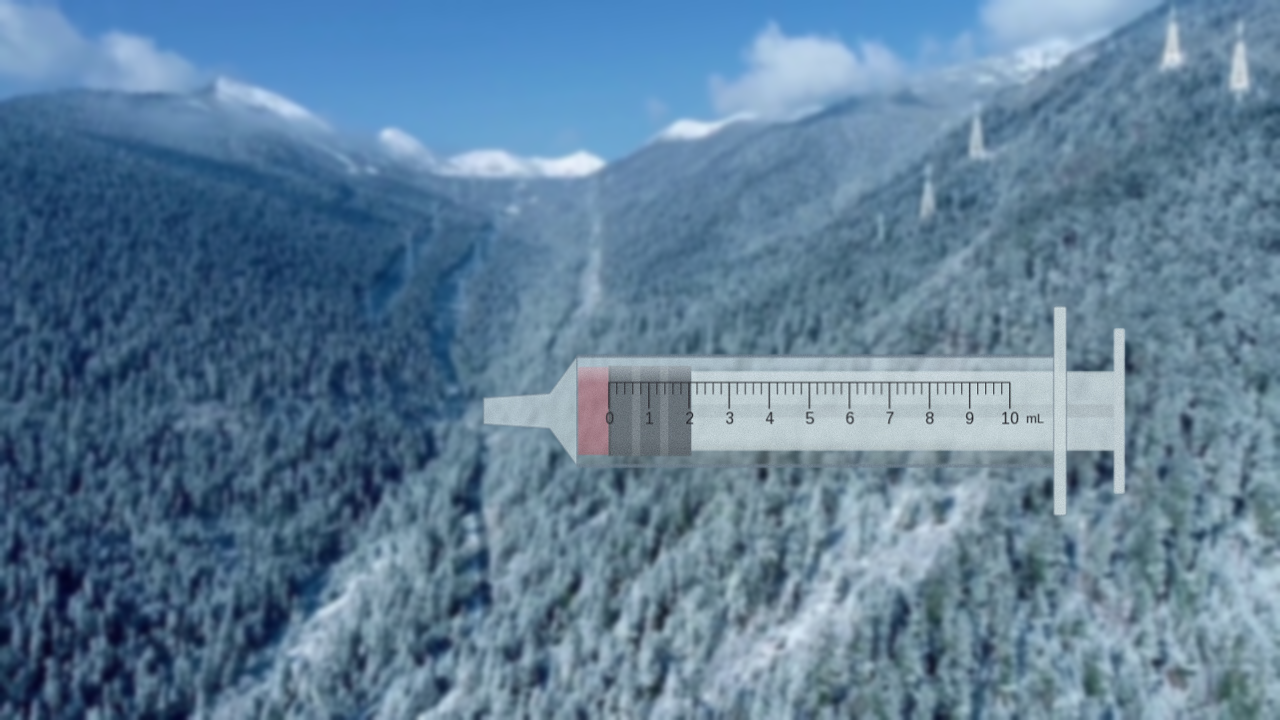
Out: 0 mL
